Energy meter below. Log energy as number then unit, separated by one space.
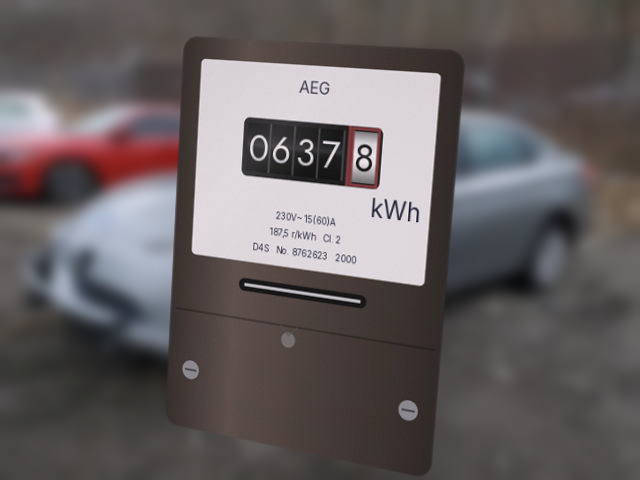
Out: 637.8 kWh
